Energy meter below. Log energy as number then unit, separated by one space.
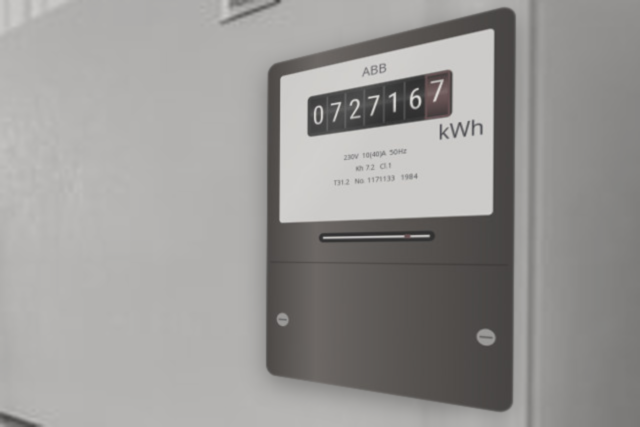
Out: 72716.7 kWh
